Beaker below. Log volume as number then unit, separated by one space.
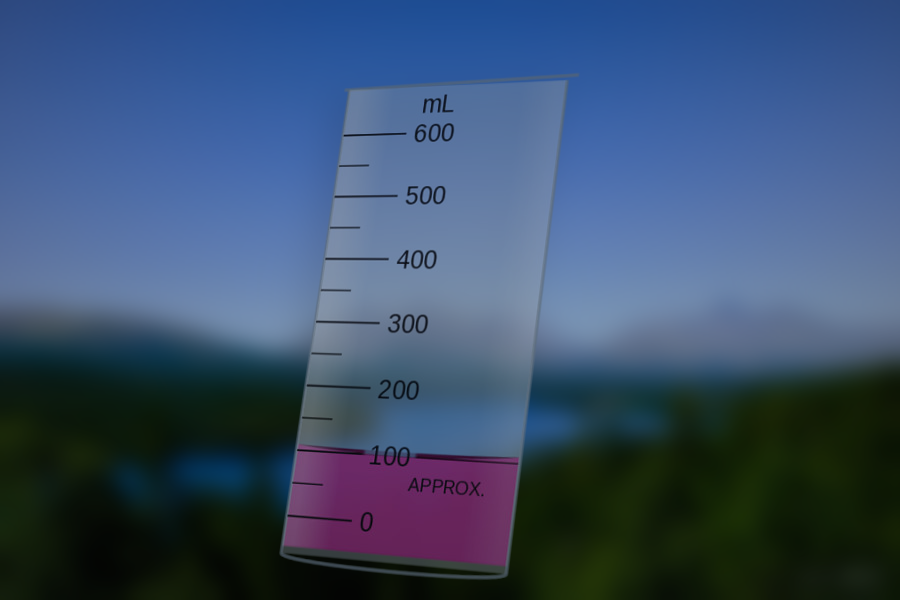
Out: 100 mL
